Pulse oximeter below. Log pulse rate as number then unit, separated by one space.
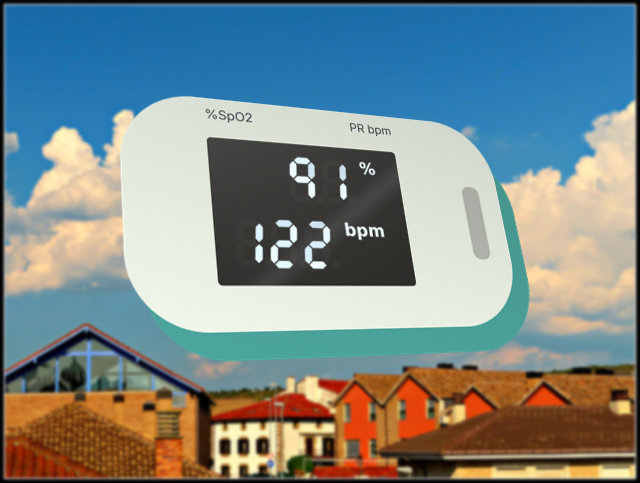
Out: 122 bpm
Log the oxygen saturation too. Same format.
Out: 91 %
